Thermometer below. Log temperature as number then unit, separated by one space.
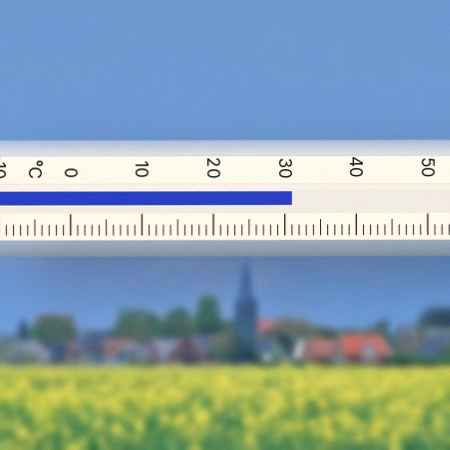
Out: 31 °C
